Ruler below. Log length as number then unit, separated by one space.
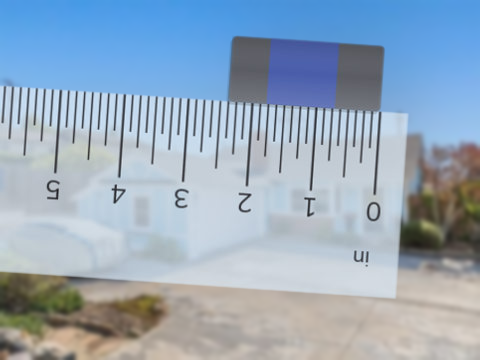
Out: 2.375 in
